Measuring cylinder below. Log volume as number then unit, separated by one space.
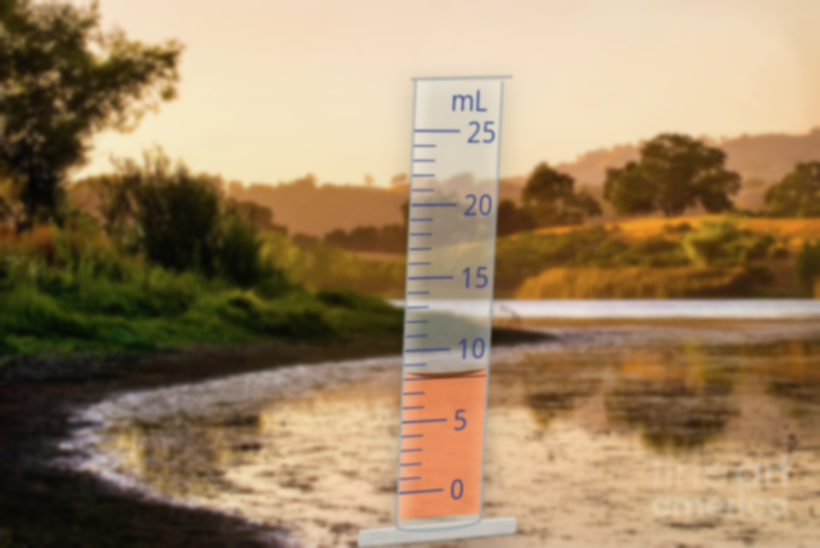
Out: 8 mL
